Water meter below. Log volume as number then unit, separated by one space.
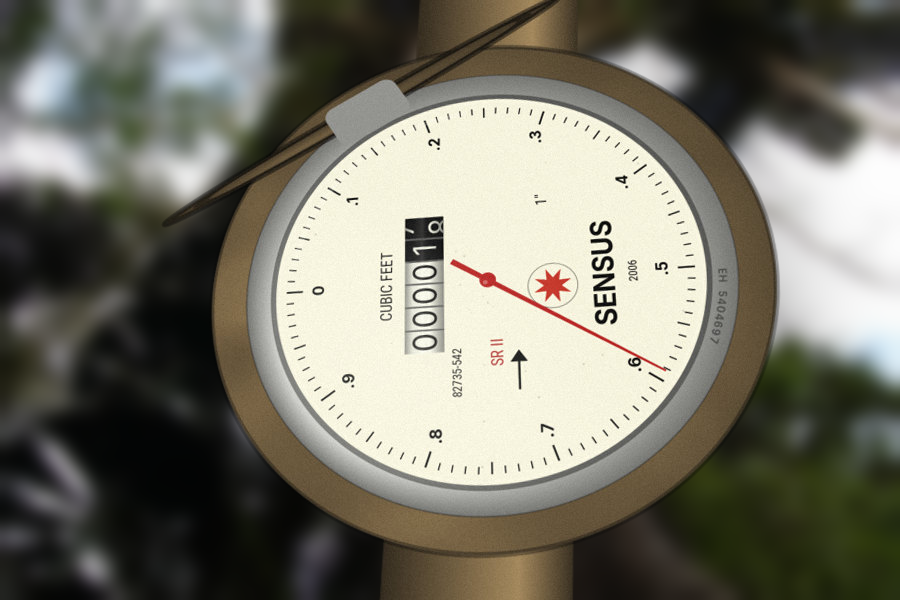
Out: 17.59 ft³
